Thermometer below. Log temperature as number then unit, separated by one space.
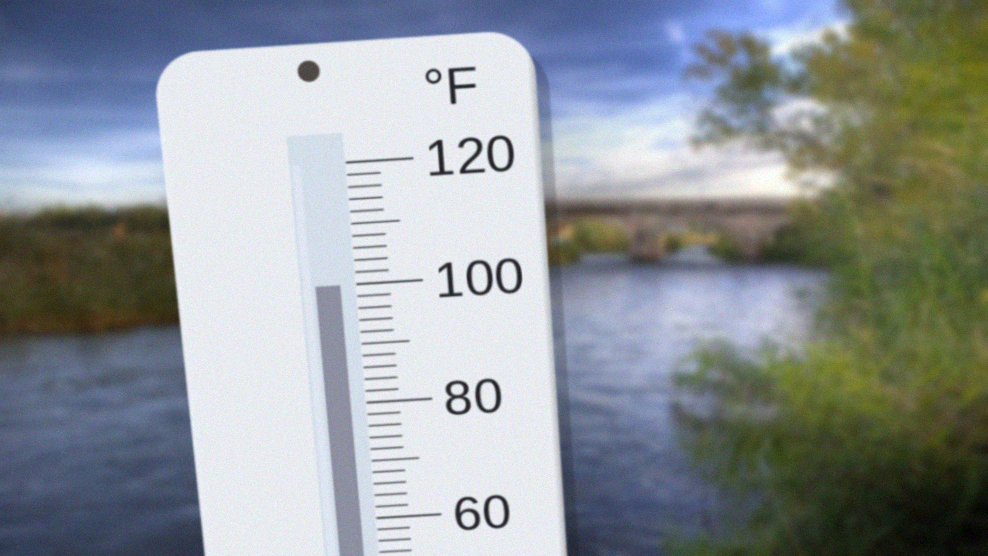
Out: 100 °F
